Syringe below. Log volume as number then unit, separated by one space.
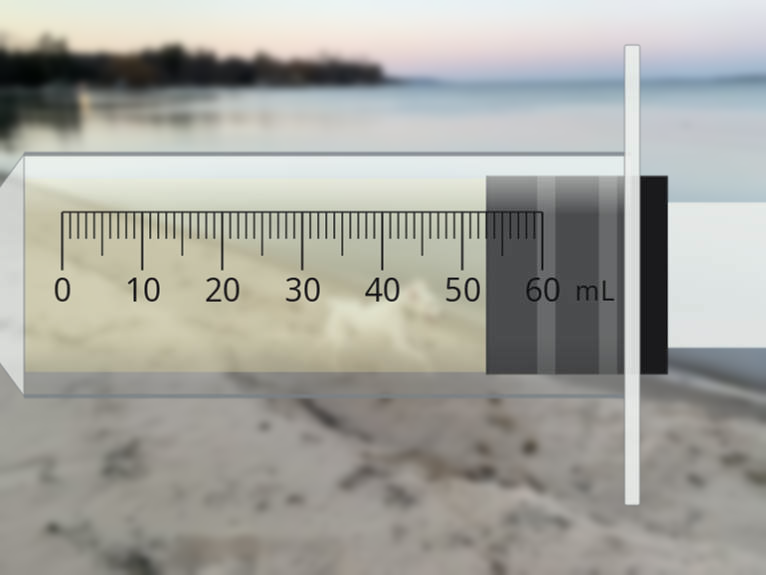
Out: 53 mL
